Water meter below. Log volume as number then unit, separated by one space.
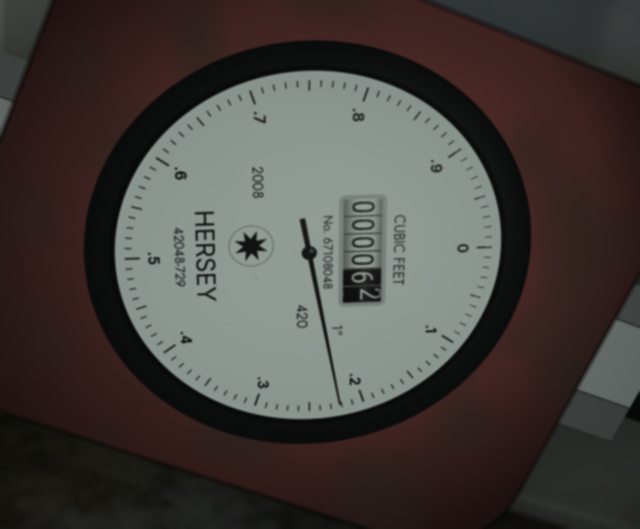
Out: 62.22 ft³
